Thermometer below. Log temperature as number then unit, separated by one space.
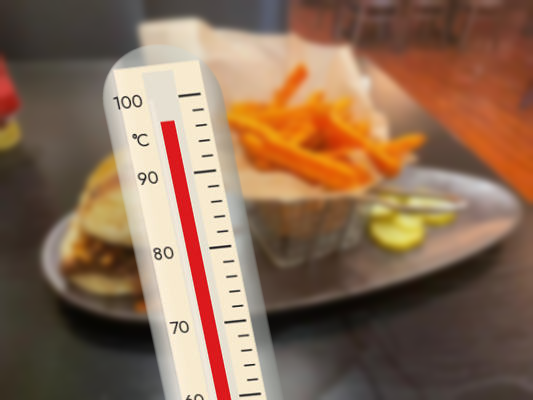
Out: 97 °C
